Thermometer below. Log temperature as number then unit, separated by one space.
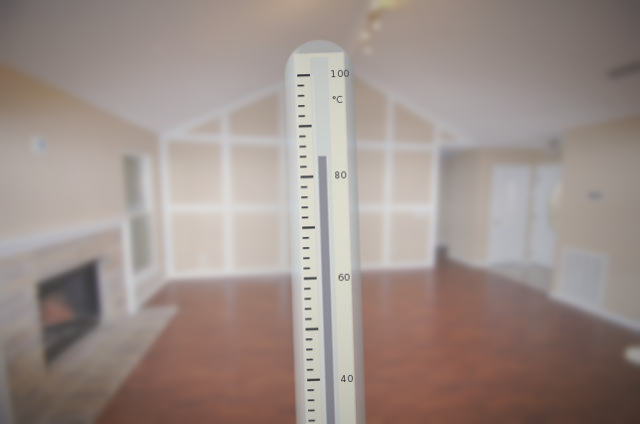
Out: 84 °C
